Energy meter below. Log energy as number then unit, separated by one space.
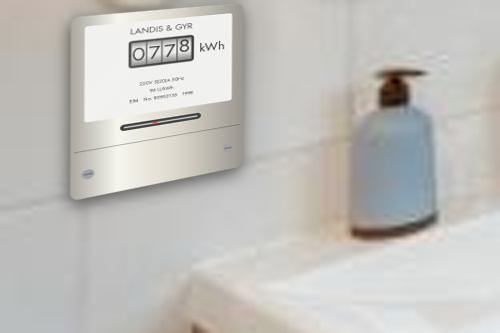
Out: 778 kWh
